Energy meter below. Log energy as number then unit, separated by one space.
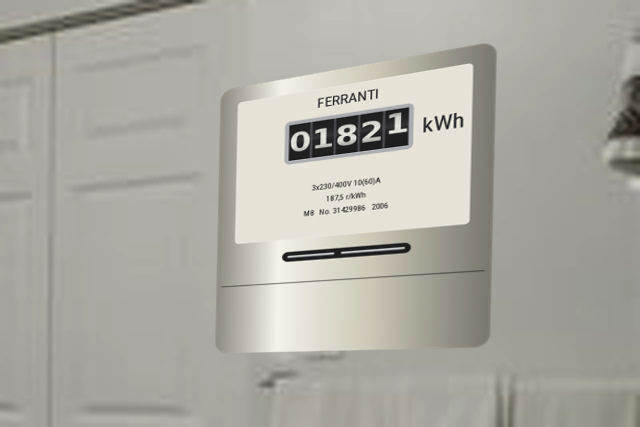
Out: 1821 kWh
